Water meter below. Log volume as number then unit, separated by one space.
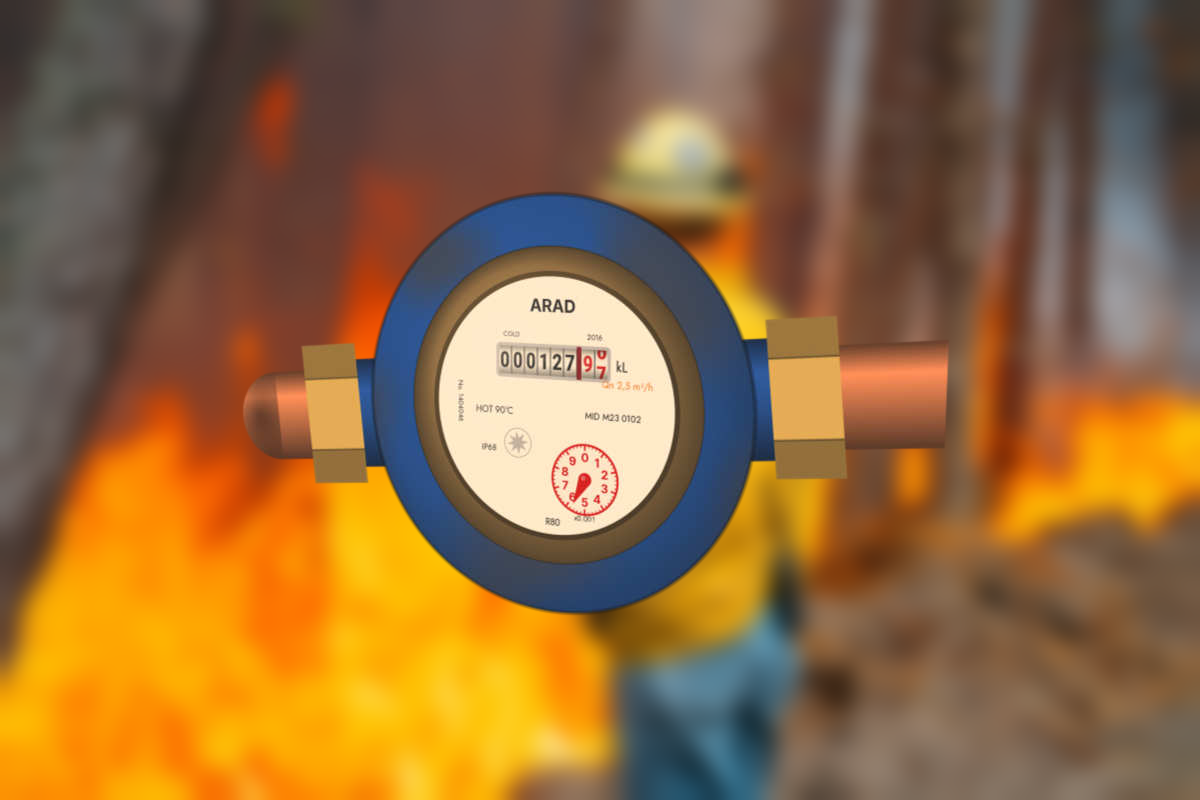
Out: 127.965 kL
